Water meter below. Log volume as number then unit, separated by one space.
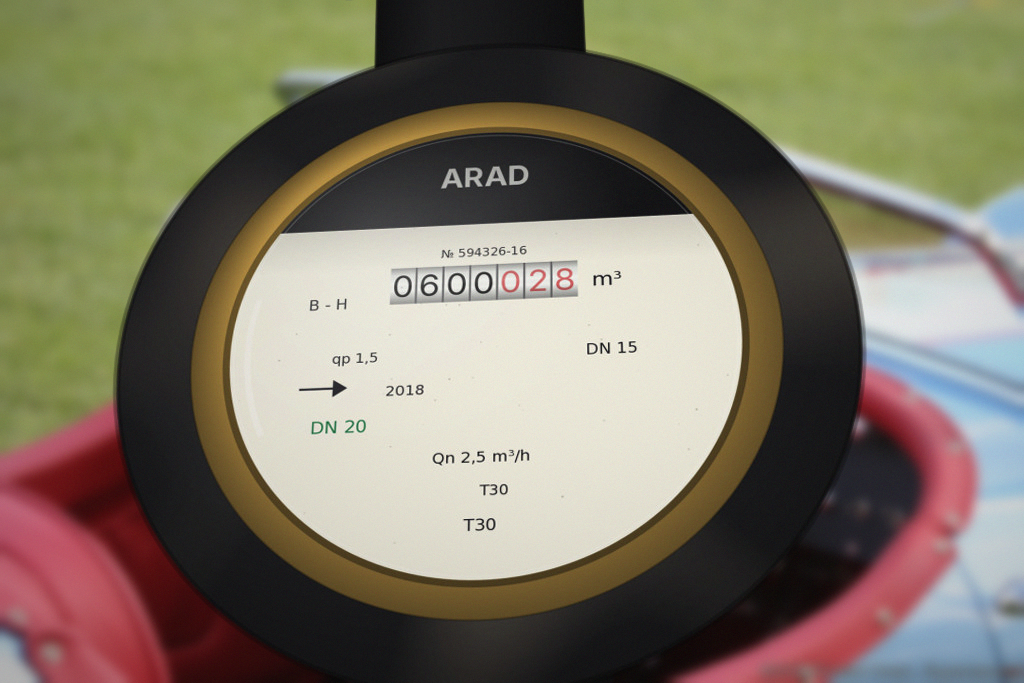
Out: 600.028 m³
